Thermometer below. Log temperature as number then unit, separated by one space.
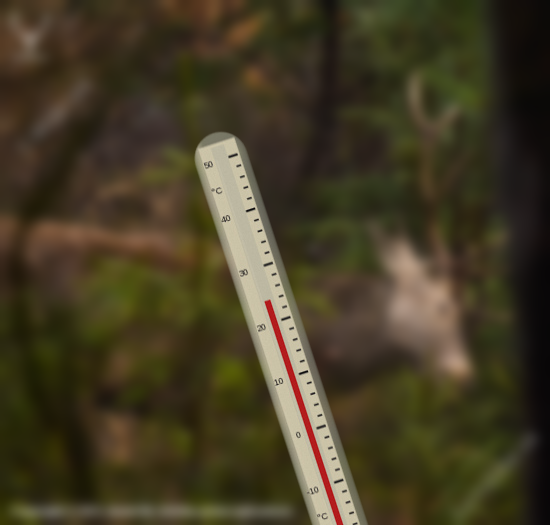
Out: 24 °C
